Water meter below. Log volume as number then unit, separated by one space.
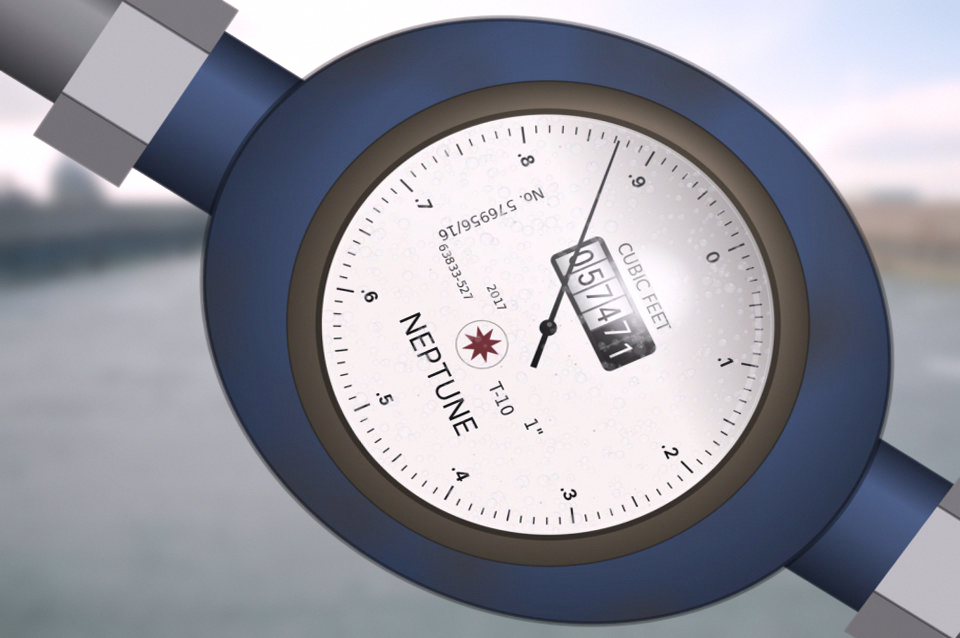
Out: 57470.87 ft³
